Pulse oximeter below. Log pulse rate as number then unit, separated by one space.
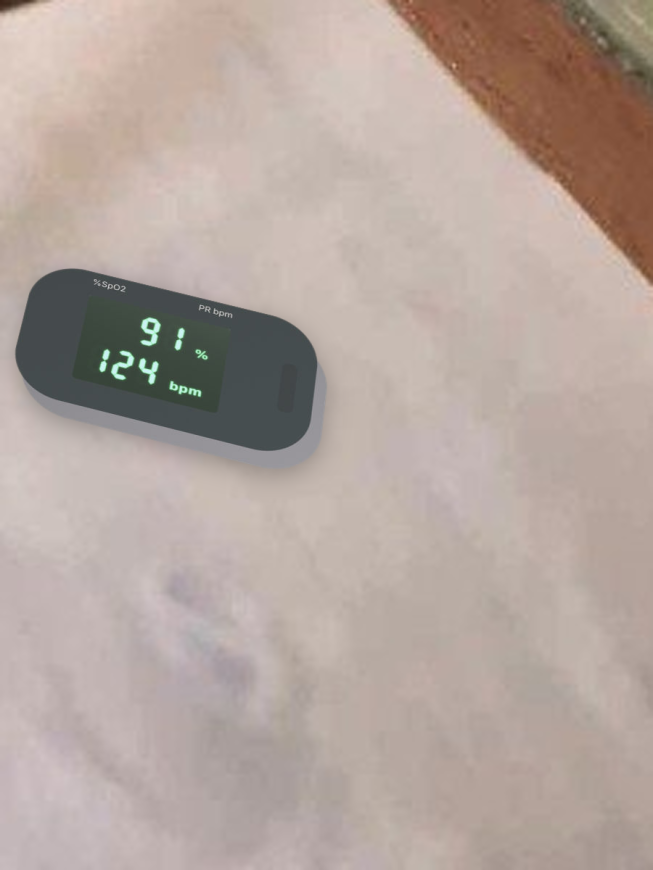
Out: 124 bpm
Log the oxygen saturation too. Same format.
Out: 91 %
